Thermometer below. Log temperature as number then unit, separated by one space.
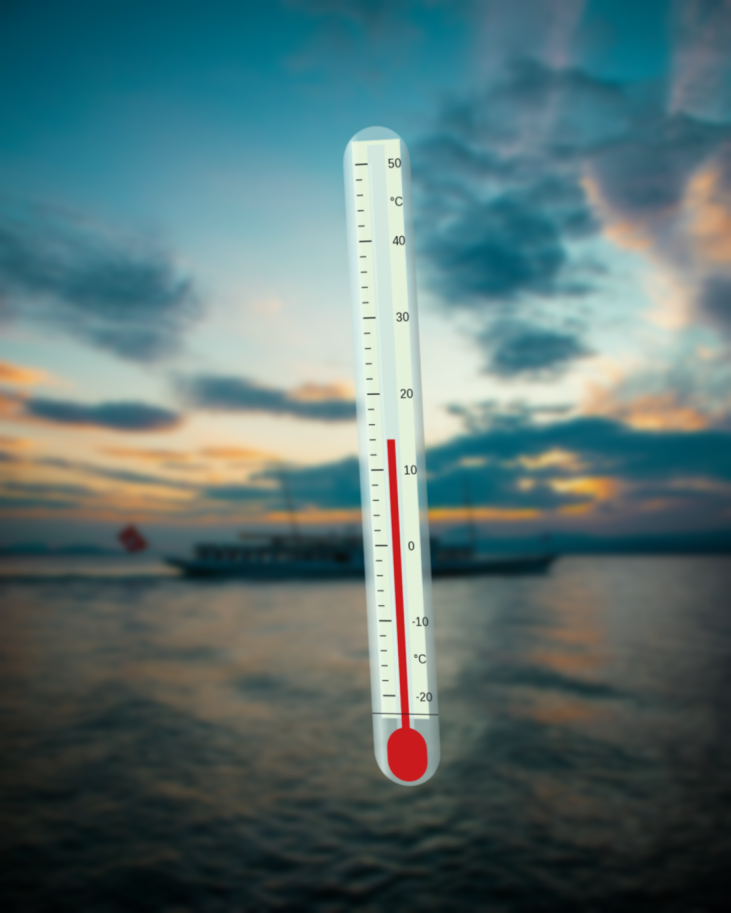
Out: 14 °C
